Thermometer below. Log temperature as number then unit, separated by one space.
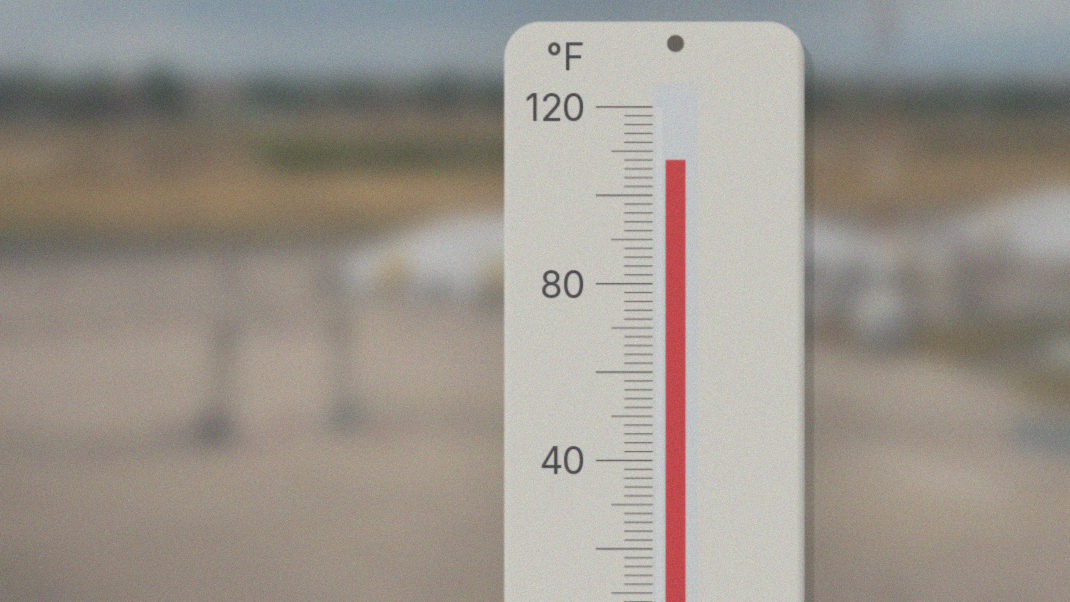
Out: 108 °F
